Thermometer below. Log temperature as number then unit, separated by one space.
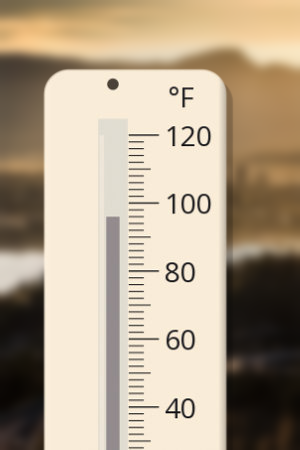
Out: 96 °F
